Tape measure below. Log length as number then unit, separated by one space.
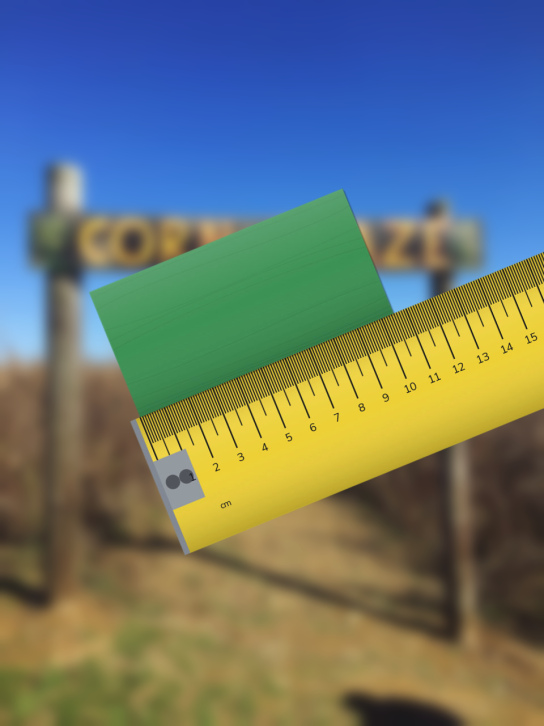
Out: 10.5 cm
